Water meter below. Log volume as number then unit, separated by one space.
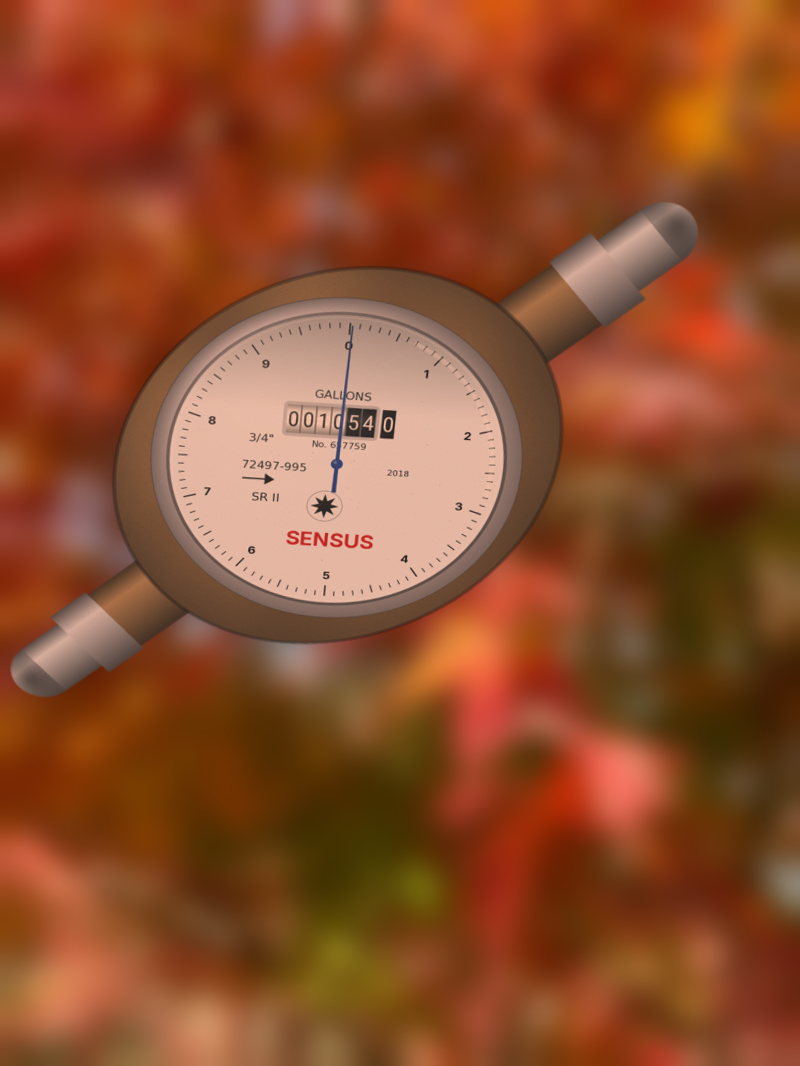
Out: 10540.0 gal
